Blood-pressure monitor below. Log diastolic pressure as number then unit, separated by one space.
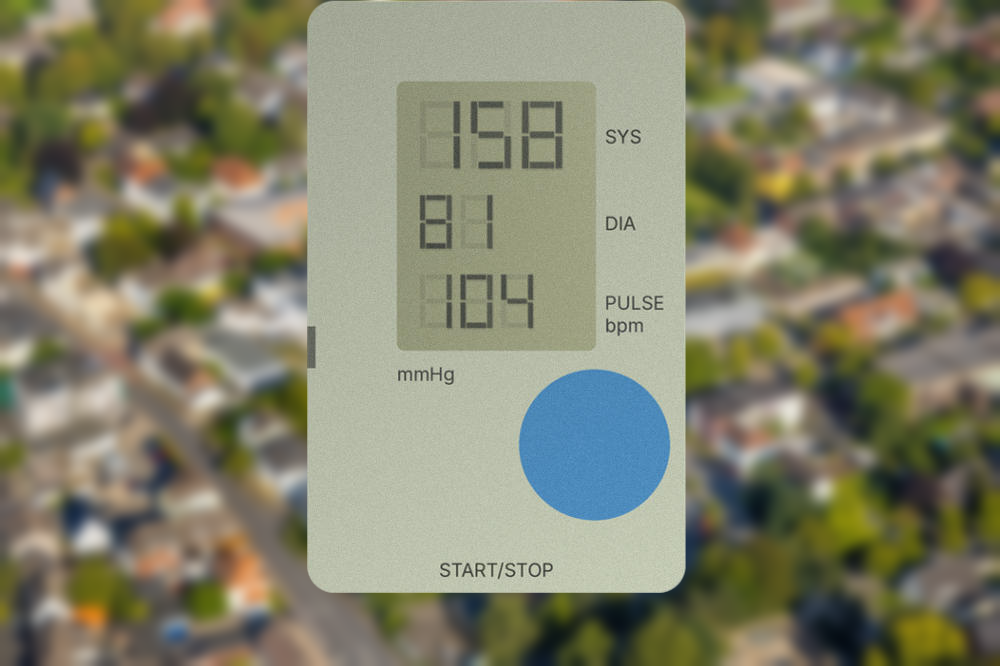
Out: 81 mmHg
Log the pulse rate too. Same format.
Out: 104 bpm
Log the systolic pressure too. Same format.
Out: 158 mmHg
